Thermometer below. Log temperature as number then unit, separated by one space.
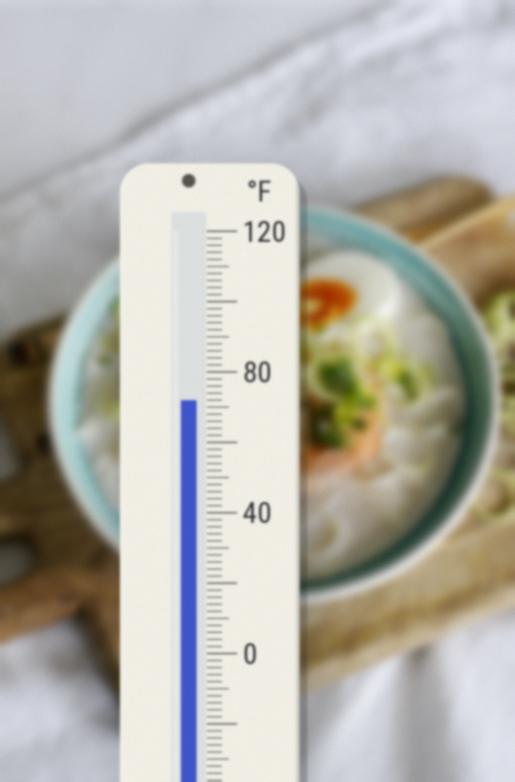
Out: 72 °F
